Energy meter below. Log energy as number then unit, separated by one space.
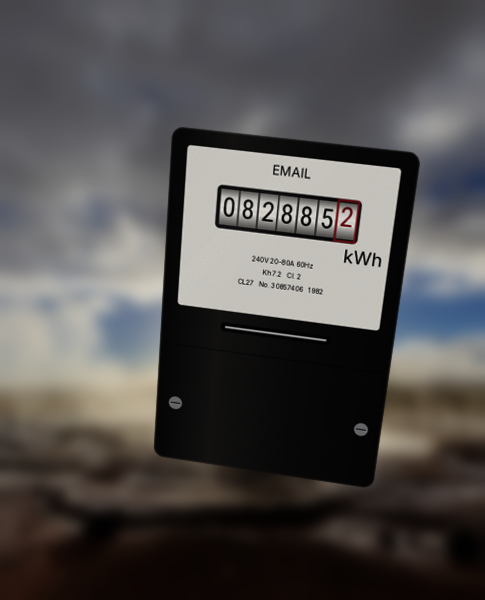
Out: 82885.2 kWh
